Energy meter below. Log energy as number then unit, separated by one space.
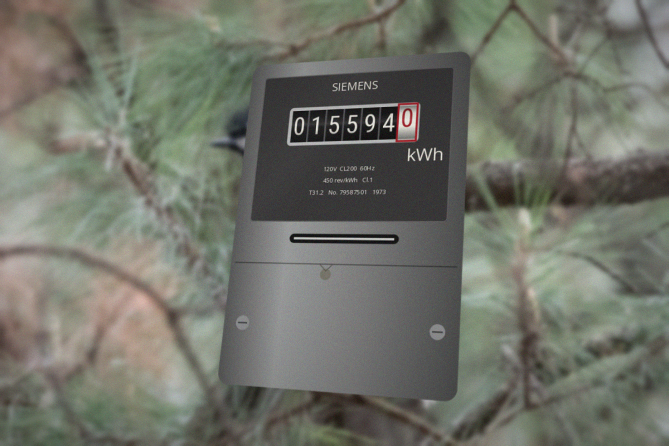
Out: 15594.0 kWh
